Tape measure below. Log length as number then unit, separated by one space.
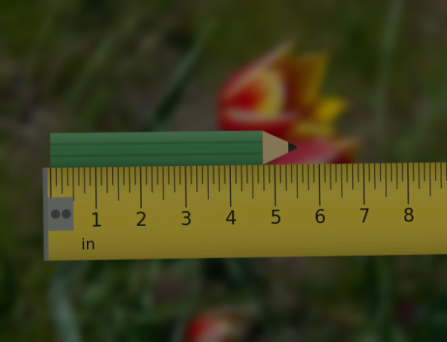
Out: 5.5 in
